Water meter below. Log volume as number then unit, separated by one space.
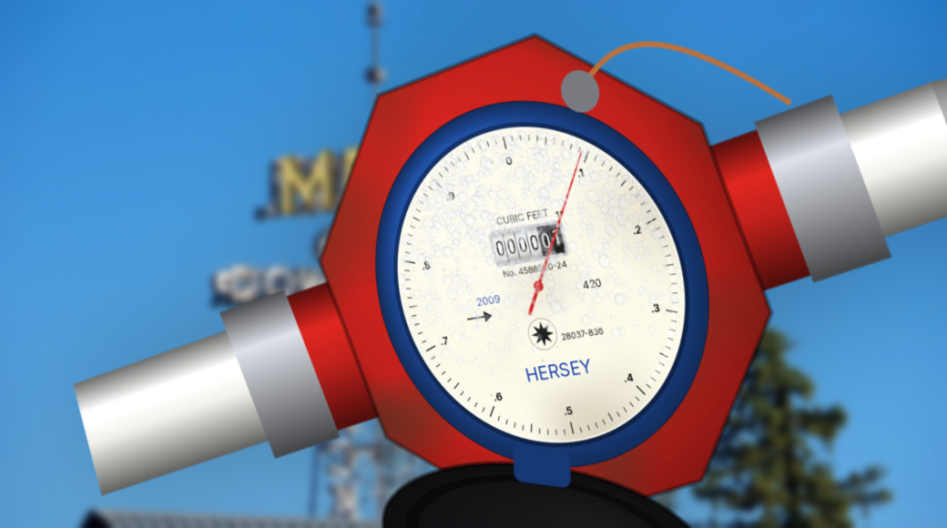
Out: 1.09 ft³
